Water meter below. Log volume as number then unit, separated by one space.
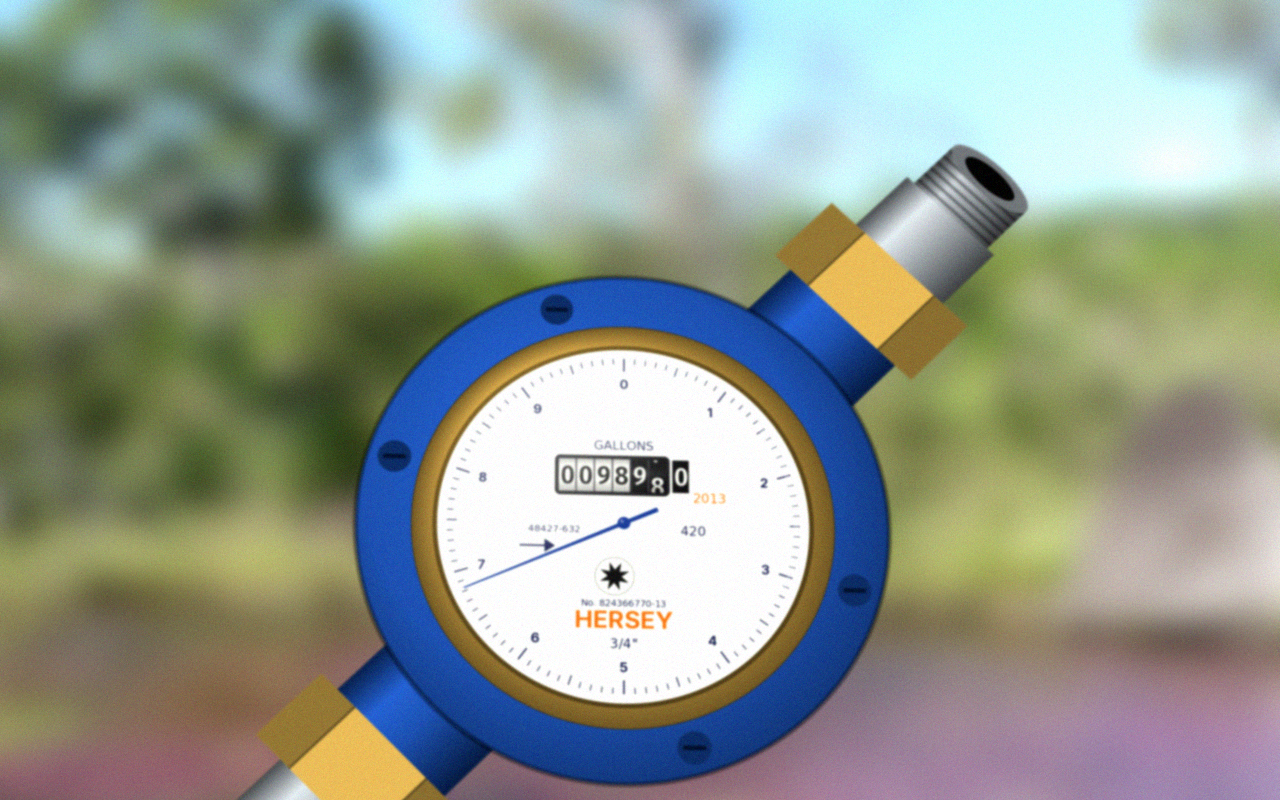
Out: 98976.8 gal
